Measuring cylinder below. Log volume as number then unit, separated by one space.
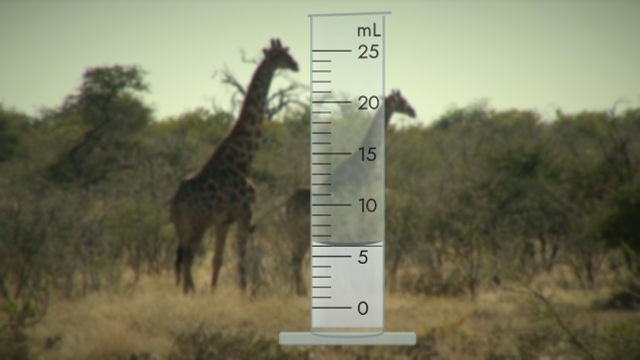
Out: 6 mL
